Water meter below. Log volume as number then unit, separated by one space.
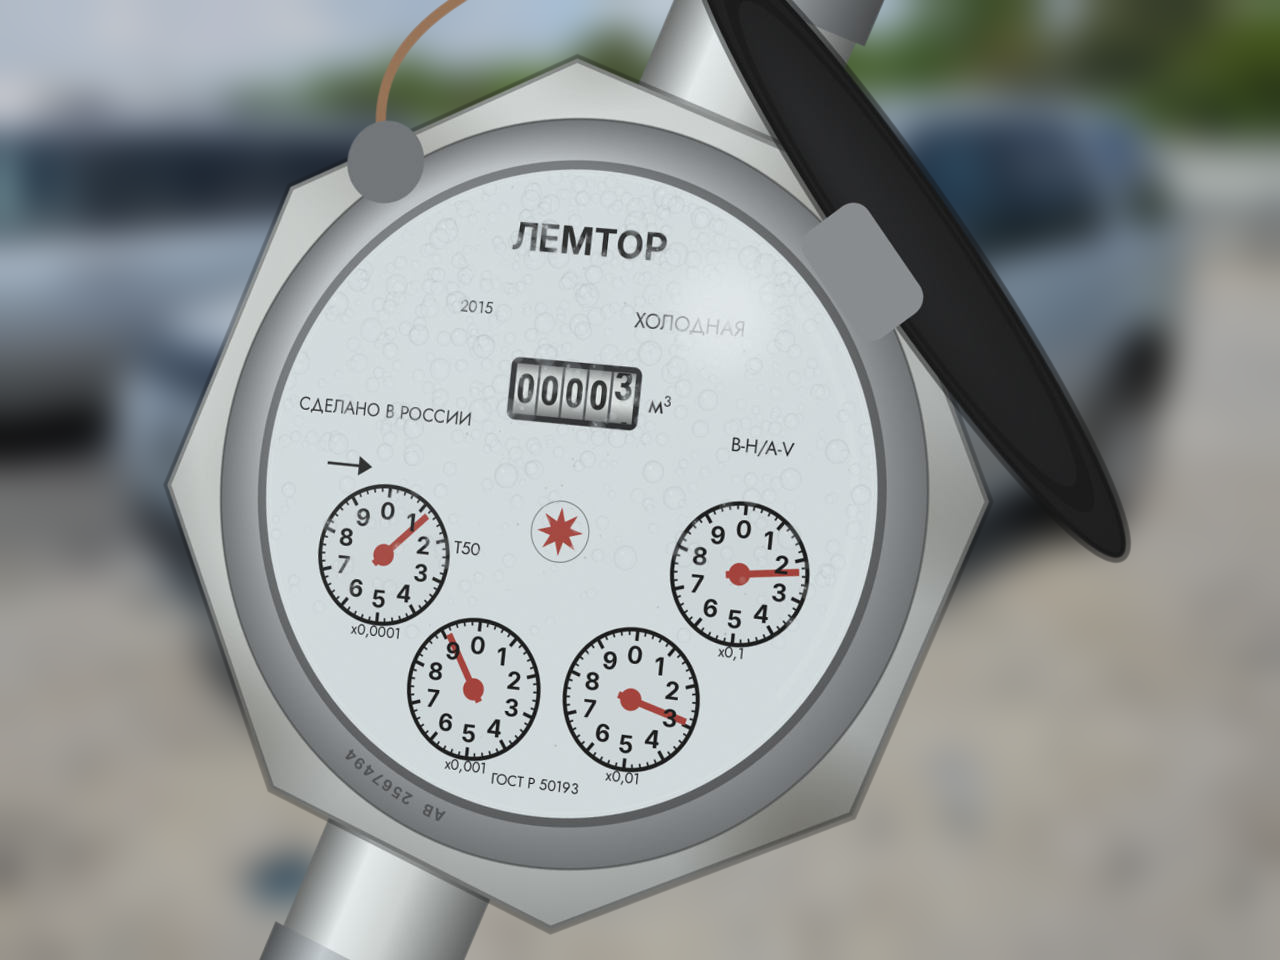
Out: 3.2291 m³
